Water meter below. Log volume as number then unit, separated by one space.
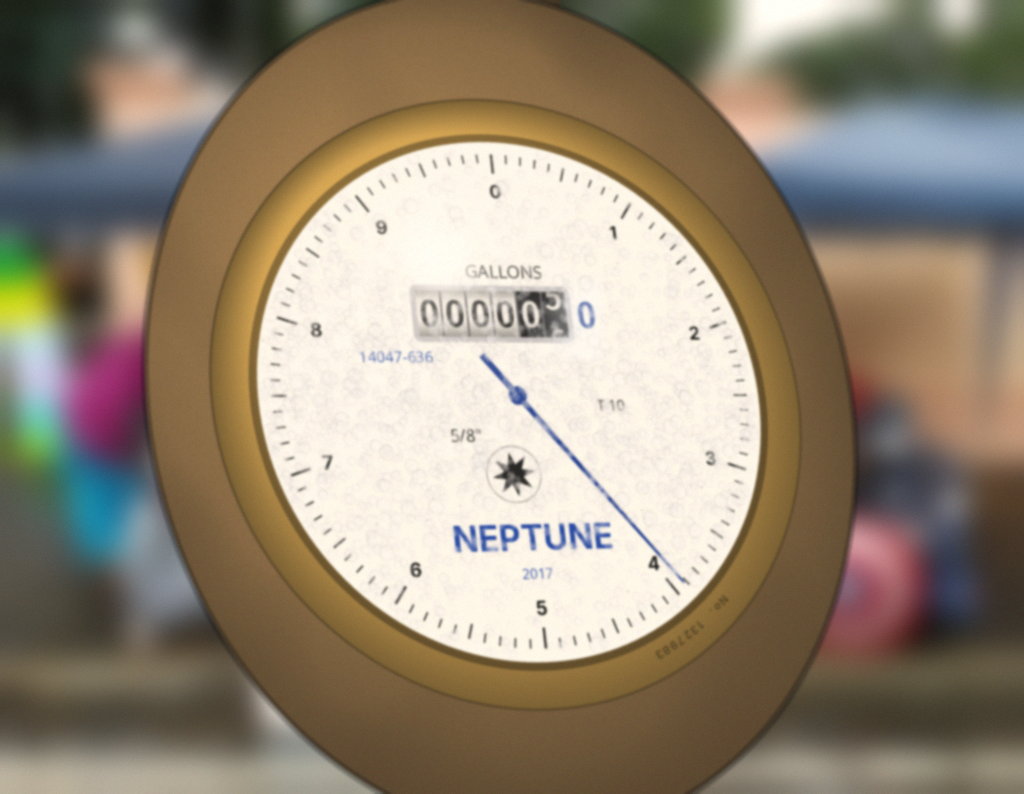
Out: 53.9 gal
